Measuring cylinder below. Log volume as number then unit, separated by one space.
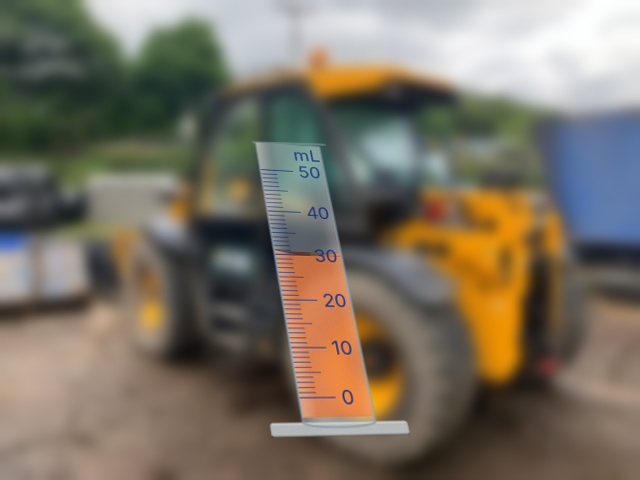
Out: 30 mL
